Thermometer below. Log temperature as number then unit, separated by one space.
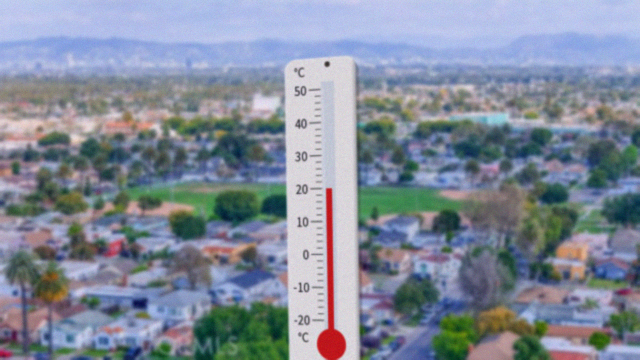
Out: 20 °C
